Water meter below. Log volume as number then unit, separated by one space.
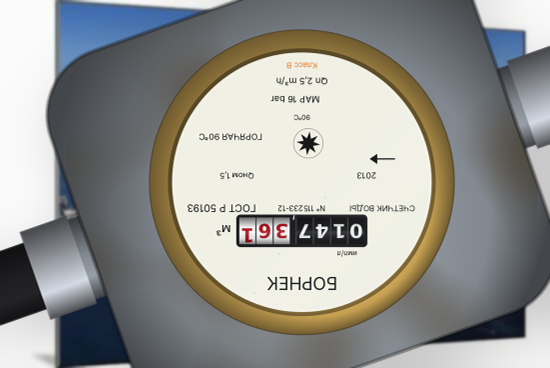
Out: 147.361 m³
